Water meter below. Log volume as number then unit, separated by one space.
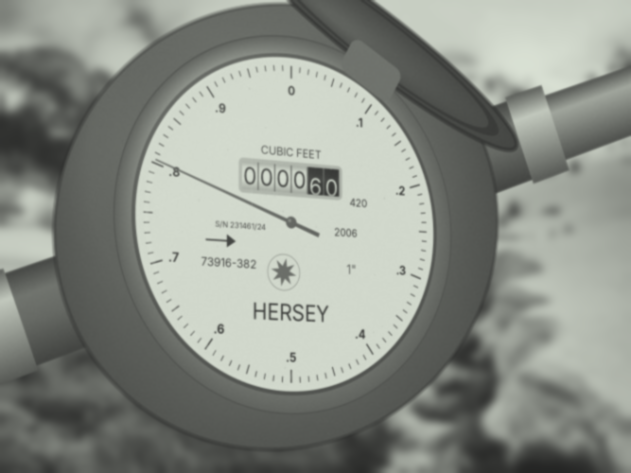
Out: 59.80 ft³
